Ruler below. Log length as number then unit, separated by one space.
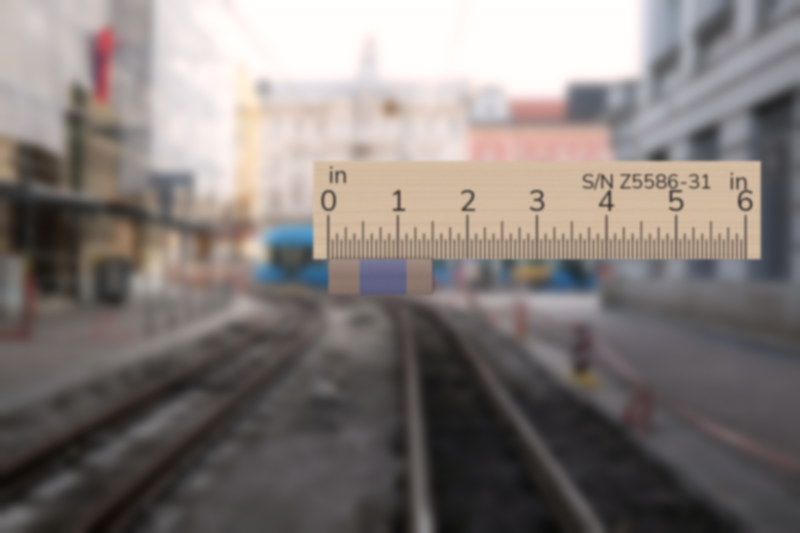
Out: 1.5 in
